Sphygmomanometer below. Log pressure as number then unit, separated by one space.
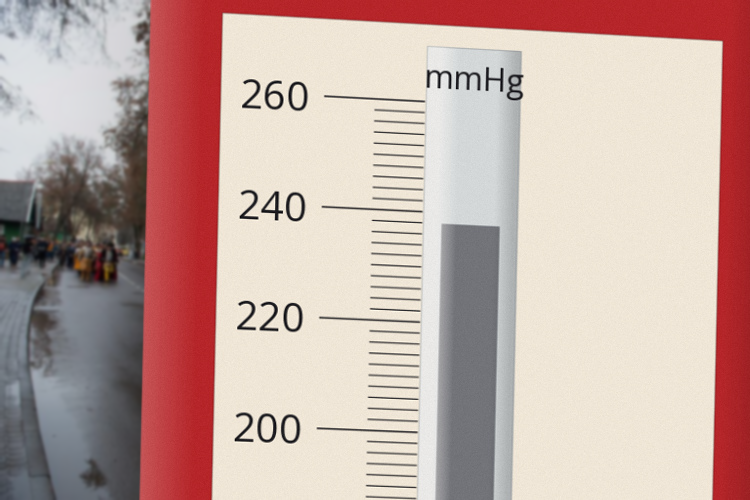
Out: 238 mmHg
